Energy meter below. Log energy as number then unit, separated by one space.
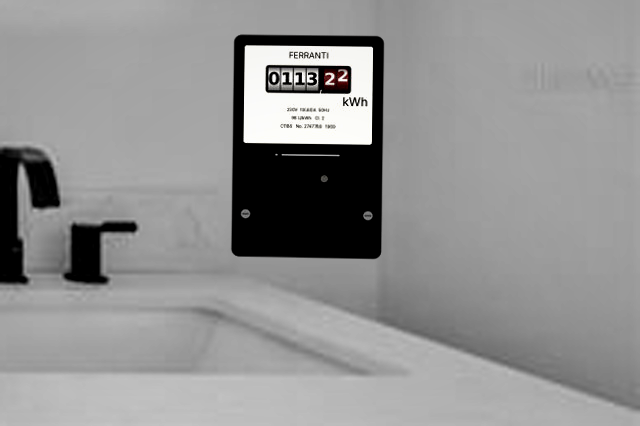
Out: 113.22 kWh
